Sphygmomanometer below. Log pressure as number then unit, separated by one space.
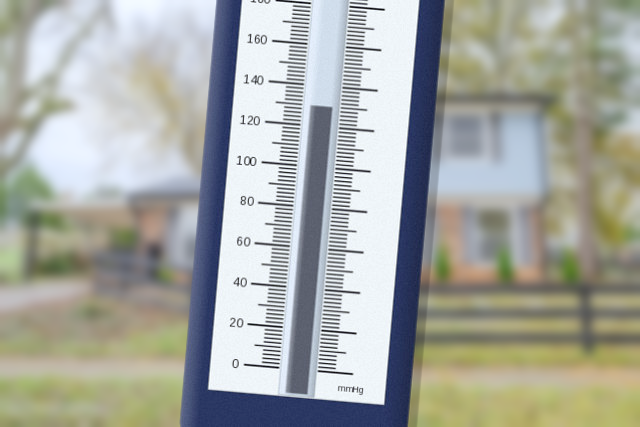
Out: 130 mmHg
